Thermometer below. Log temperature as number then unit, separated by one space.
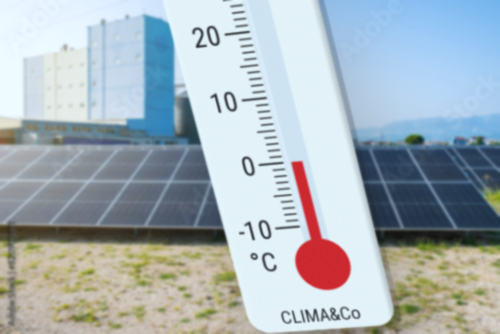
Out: 0 °C
